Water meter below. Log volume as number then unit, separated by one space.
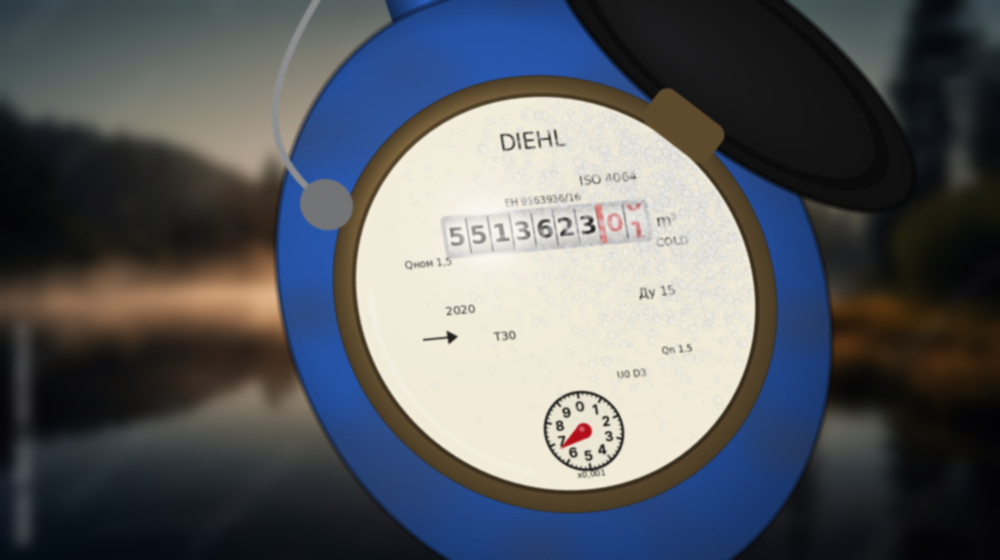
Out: 5513623.006 m³
